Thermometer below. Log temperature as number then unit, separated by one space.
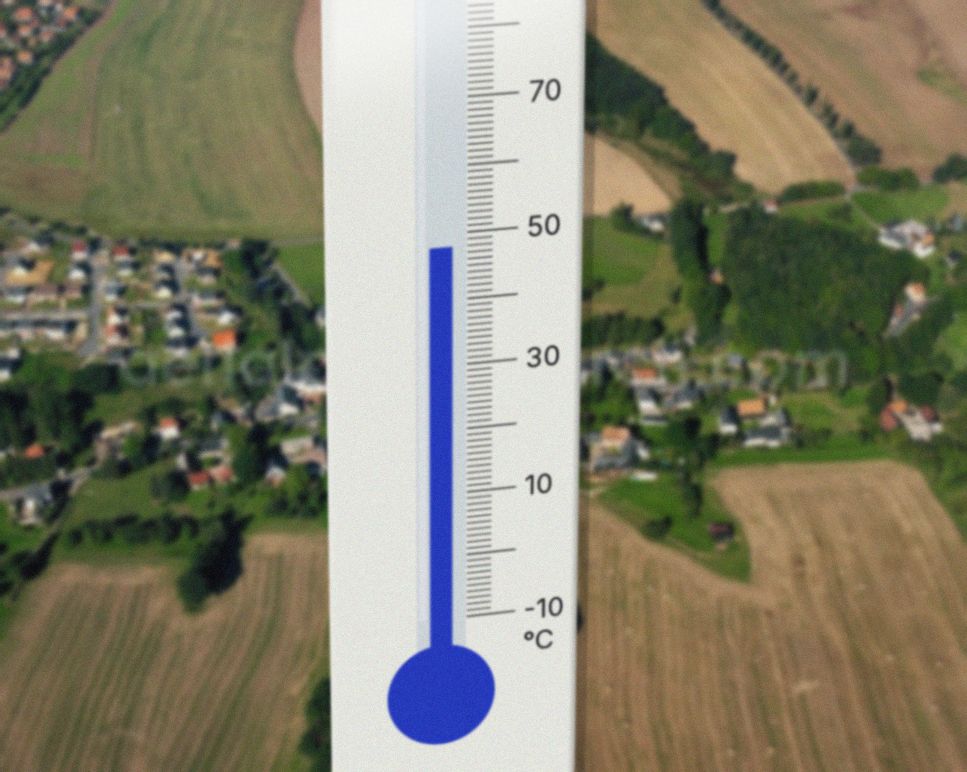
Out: 48 °C
